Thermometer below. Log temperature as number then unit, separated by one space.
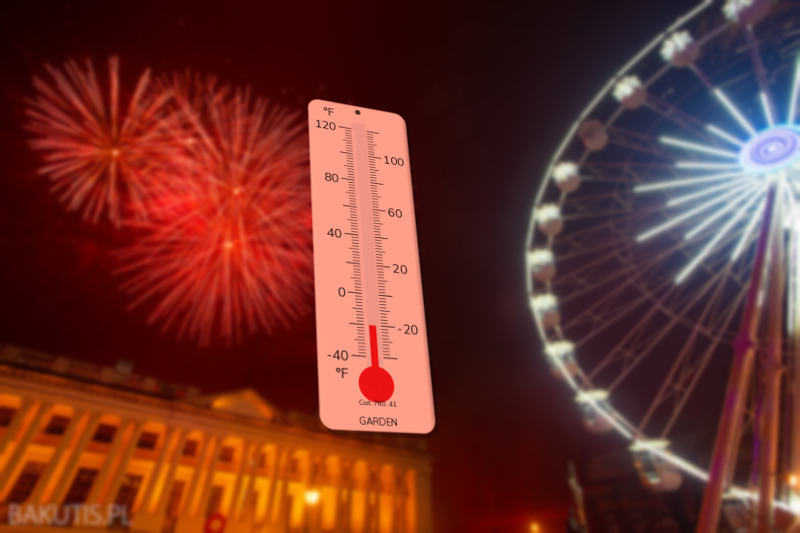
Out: -20 °F
